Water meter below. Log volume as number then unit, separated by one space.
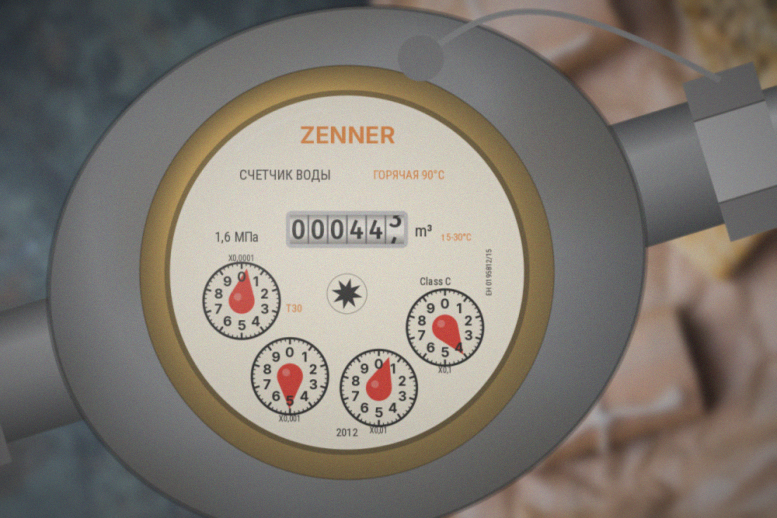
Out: 443.4050 m³
